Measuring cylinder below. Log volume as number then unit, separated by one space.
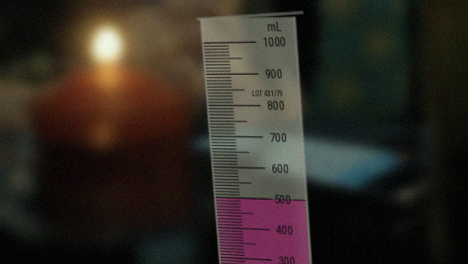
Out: 500 mL
